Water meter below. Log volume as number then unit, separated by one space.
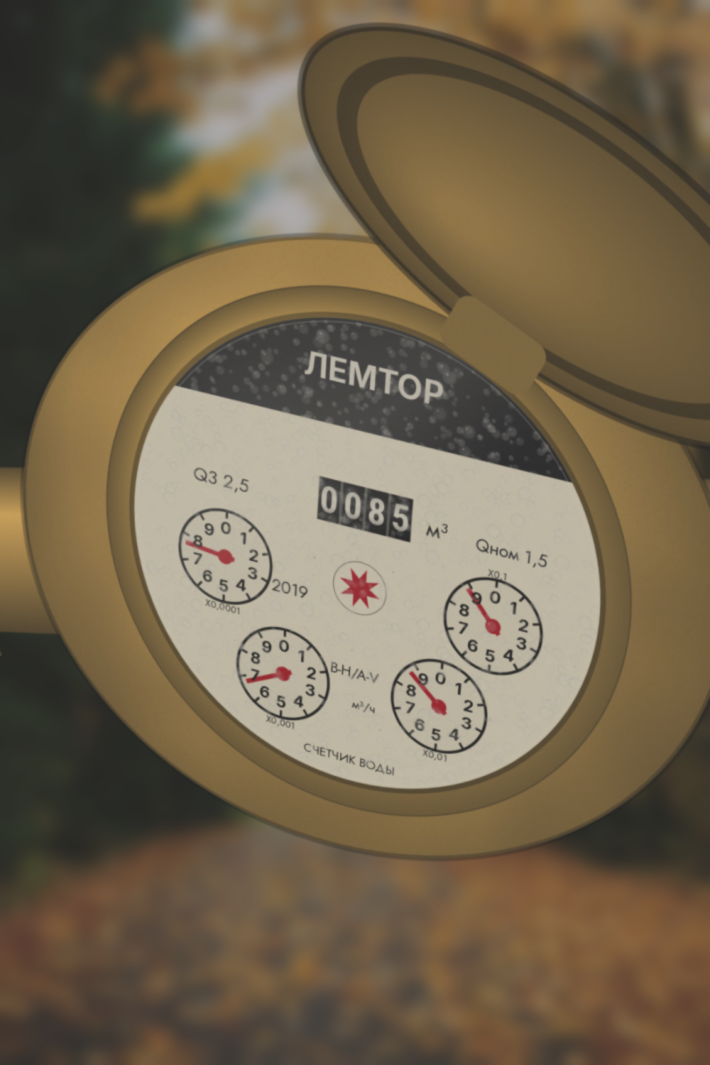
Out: 85.8867 m³
